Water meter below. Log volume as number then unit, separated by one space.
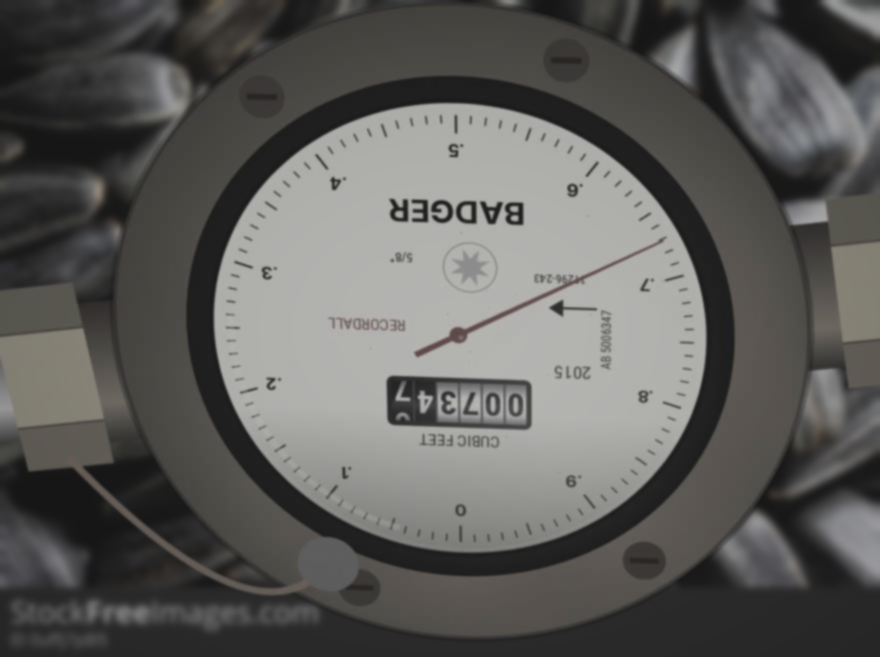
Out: 7346.67 ft³
